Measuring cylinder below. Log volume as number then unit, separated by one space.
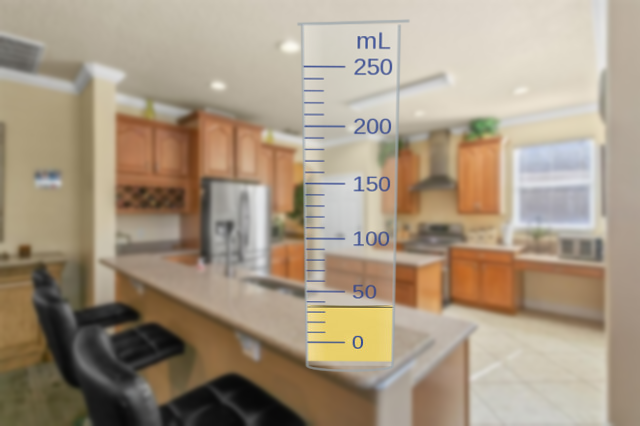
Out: 35 mL
